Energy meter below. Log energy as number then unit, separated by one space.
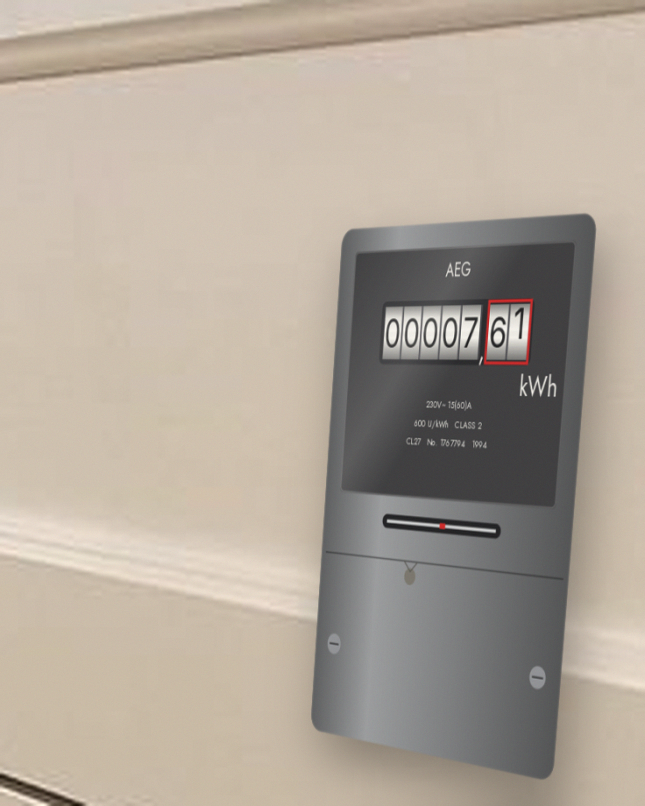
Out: 7.61 kWh
